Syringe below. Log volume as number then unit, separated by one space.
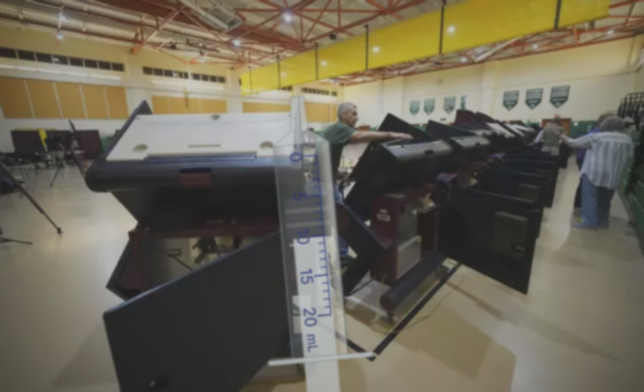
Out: 5 mL
